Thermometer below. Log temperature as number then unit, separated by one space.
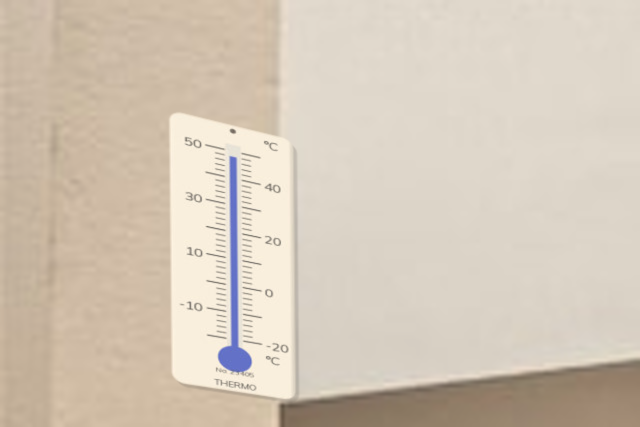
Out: 48 °C
